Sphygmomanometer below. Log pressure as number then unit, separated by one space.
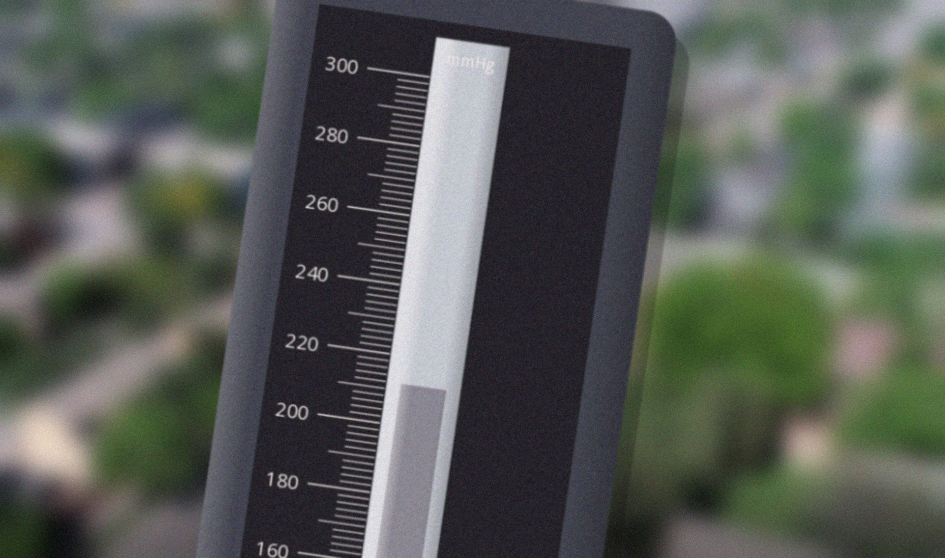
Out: 212 mmHg
